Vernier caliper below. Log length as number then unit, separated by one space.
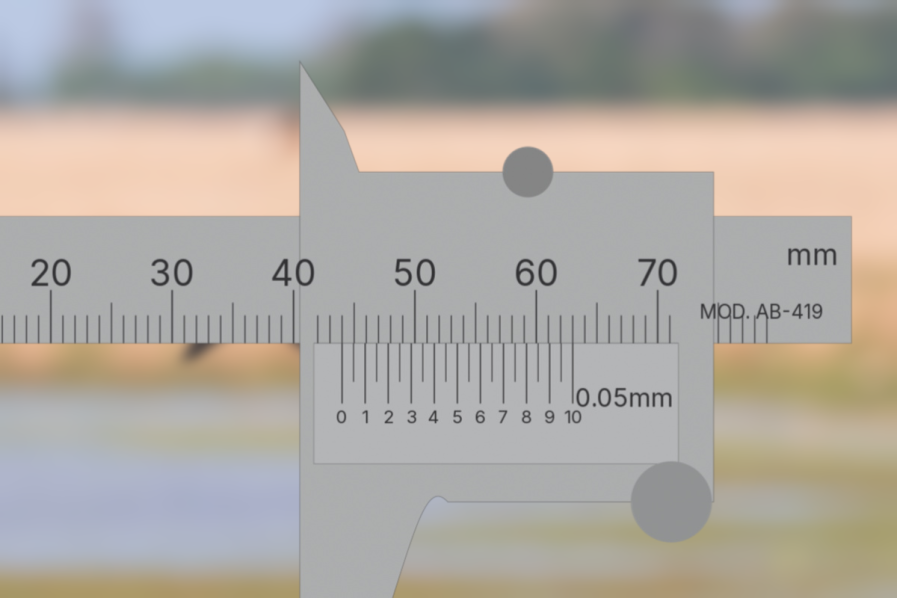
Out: 44.0 mm
